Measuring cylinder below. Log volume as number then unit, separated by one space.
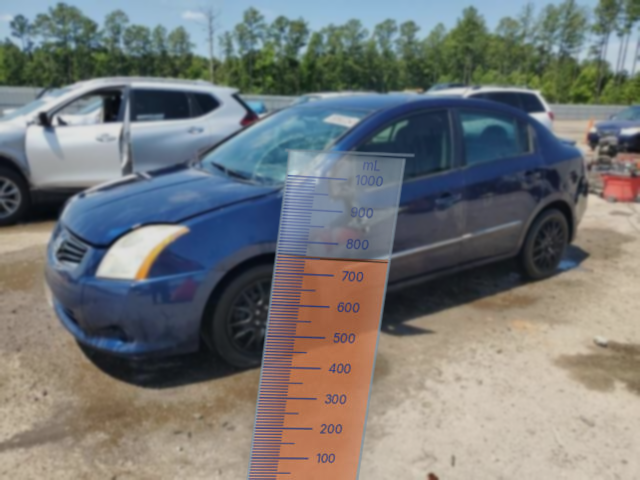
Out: 750 mL
